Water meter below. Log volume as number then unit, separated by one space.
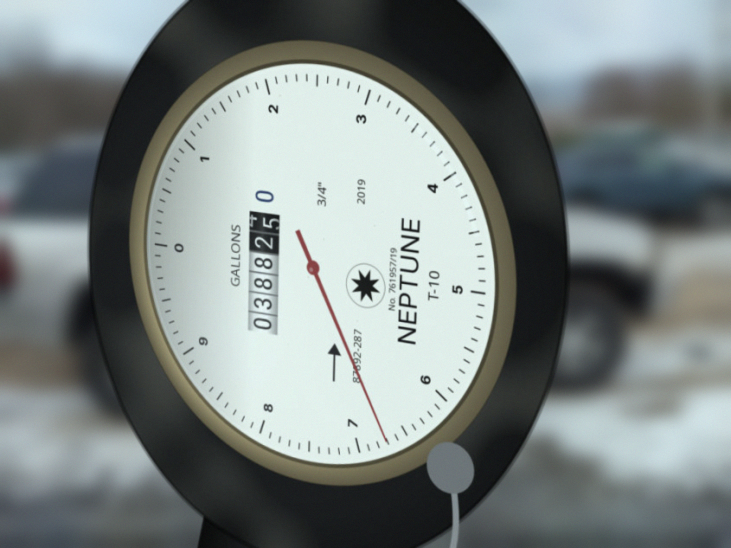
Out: 388246.7 gal
